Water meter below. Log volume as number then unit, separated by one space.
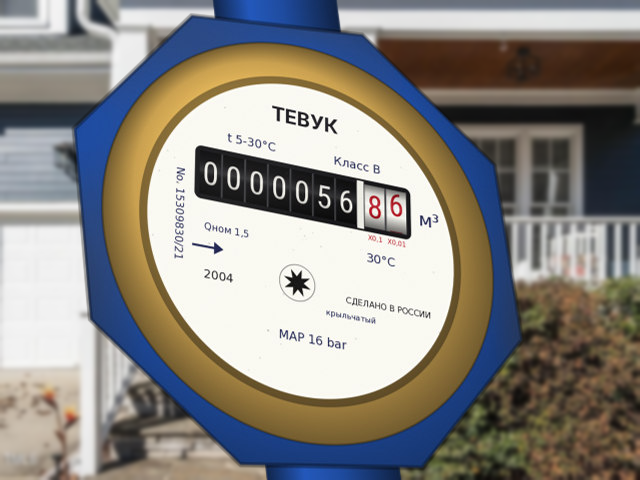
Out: 56.86 m³
